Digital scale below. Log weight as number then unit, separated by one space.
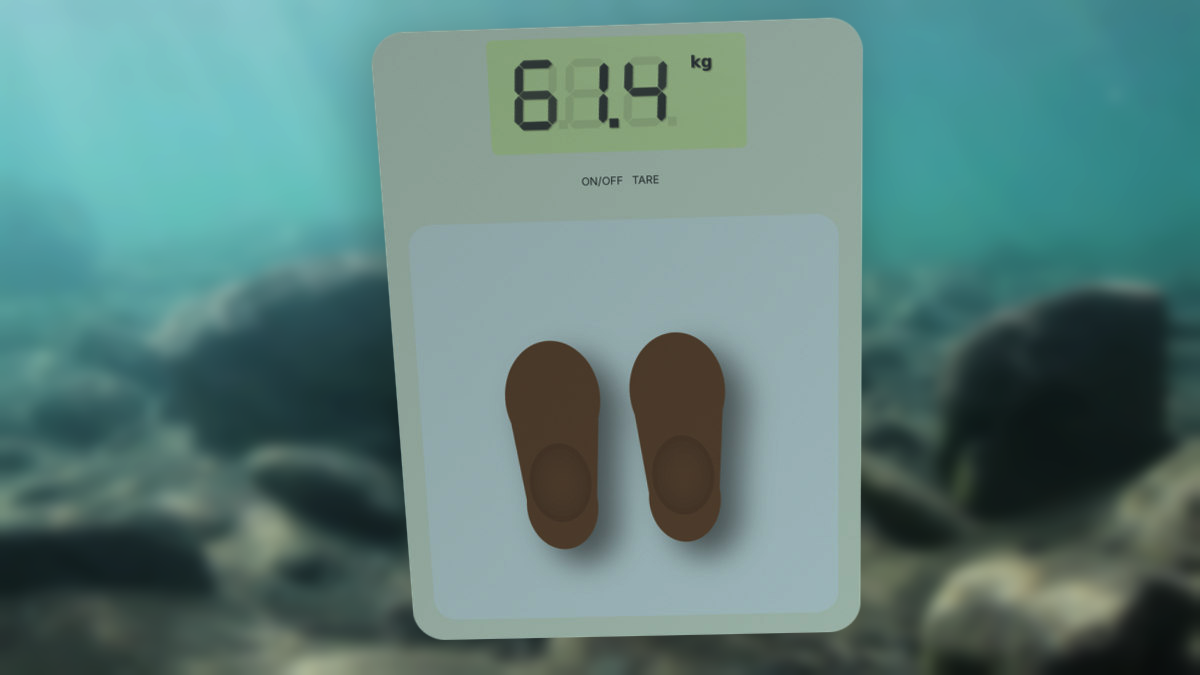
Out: 61.4 kg
